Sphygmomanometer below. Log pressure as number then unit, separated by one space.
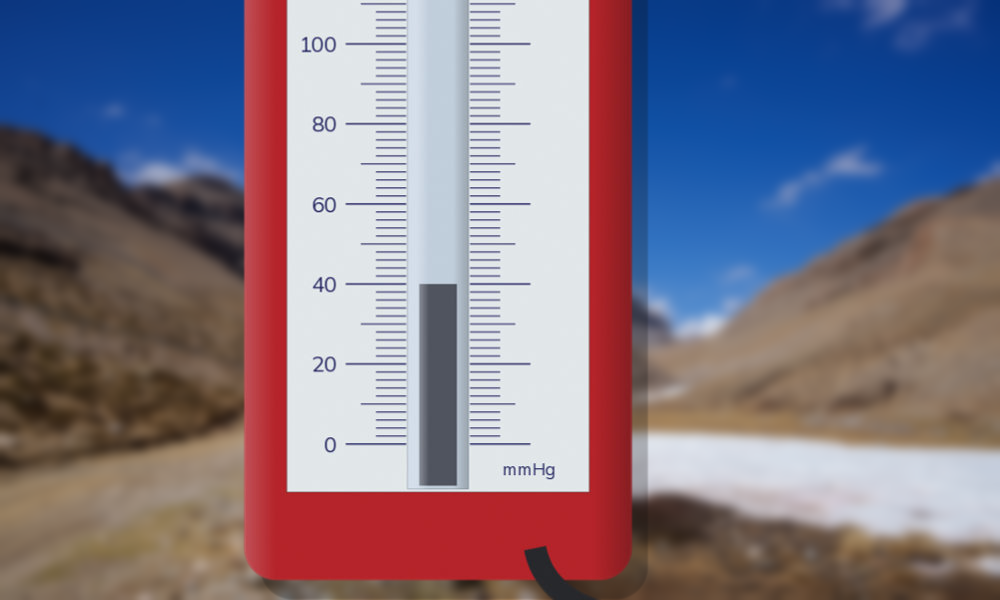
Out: 40 mmHg
